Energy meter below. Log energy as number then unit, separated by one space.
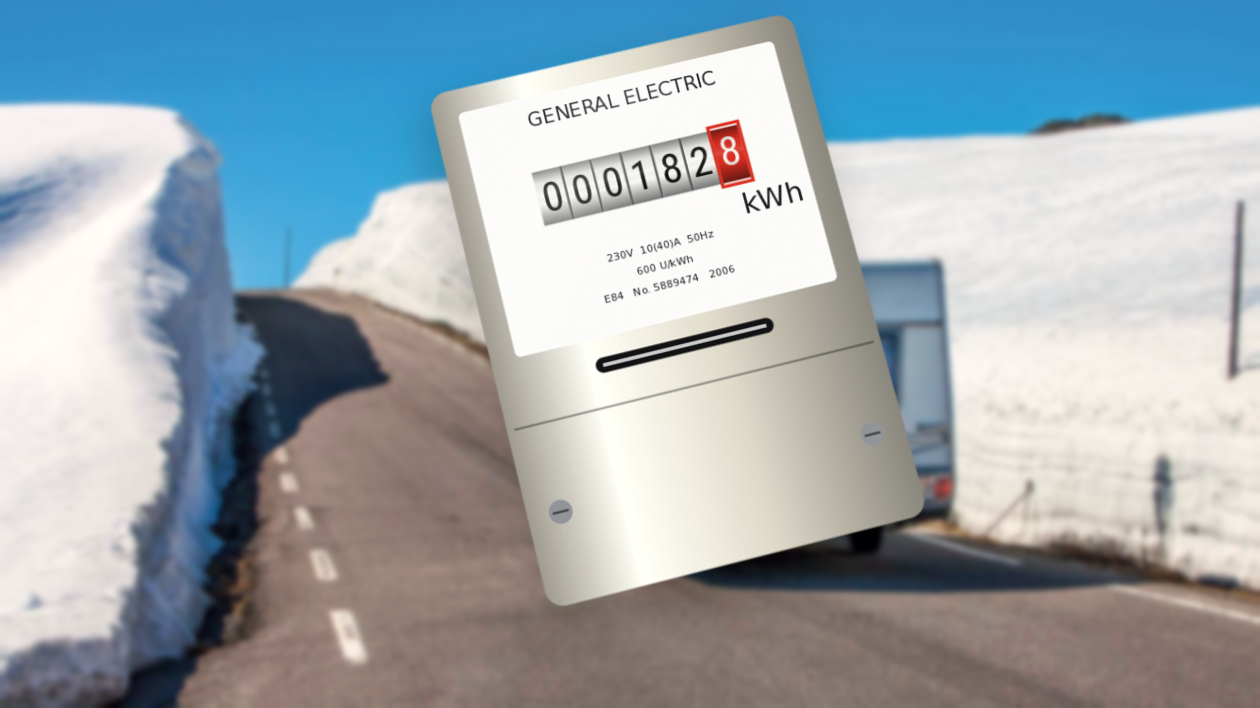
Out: 182.8 kWh
